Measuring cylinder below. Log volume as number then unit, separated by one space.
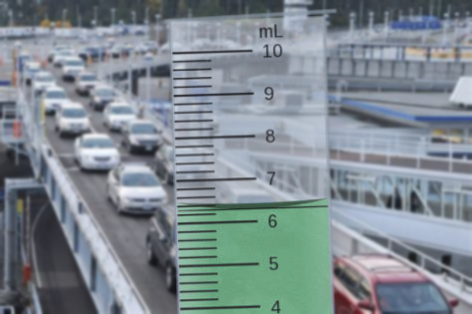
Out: 6.3 mL
